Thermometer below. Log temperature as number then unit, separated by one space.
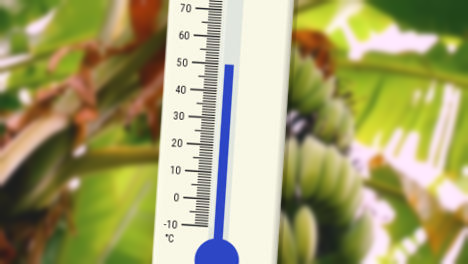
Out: 50 °C
